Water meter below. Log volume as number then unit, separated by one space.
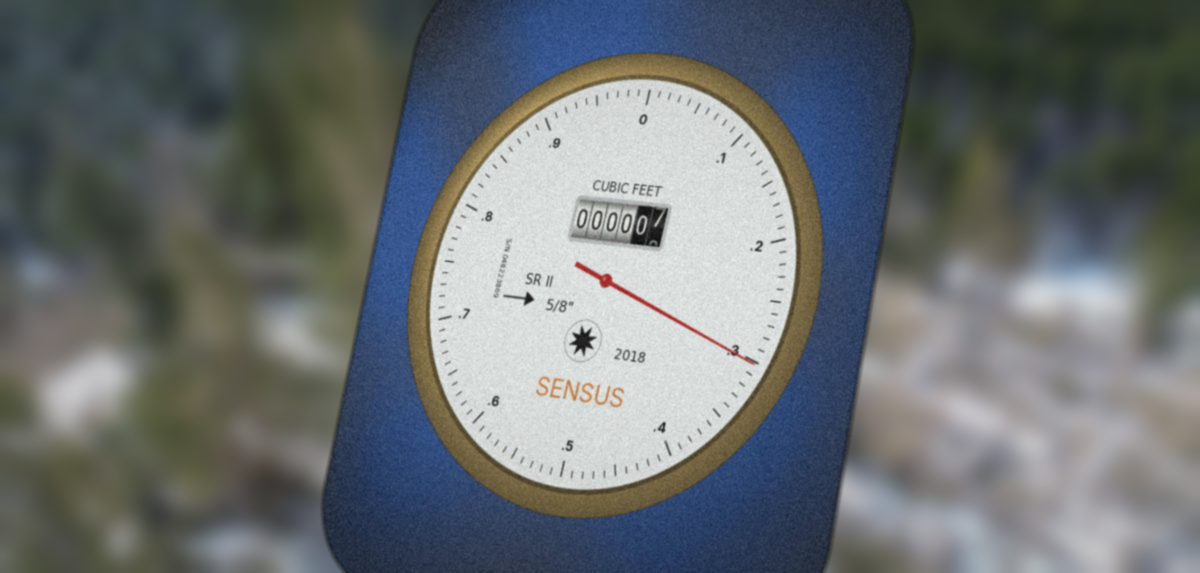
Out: 7.30 ft³
